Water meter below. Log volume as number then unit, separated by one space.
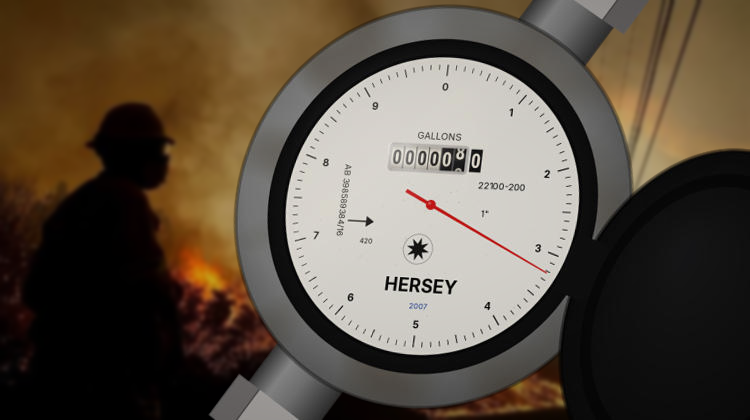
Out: 83.2 gal
